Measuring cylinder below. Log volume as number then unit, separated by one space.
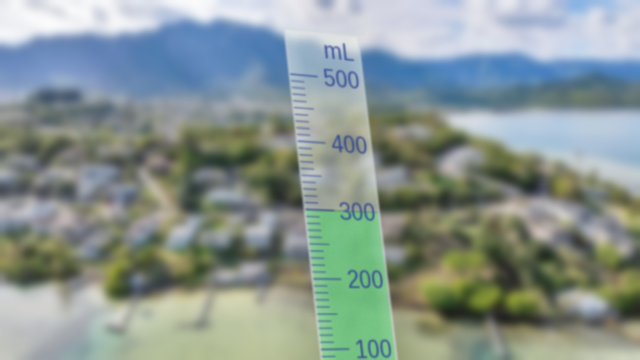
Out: 300 mL
